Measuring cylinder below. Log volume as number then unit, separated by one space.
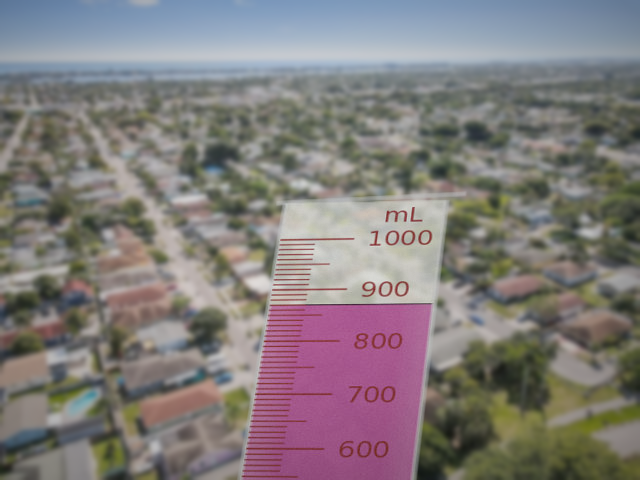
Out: 870 mL
